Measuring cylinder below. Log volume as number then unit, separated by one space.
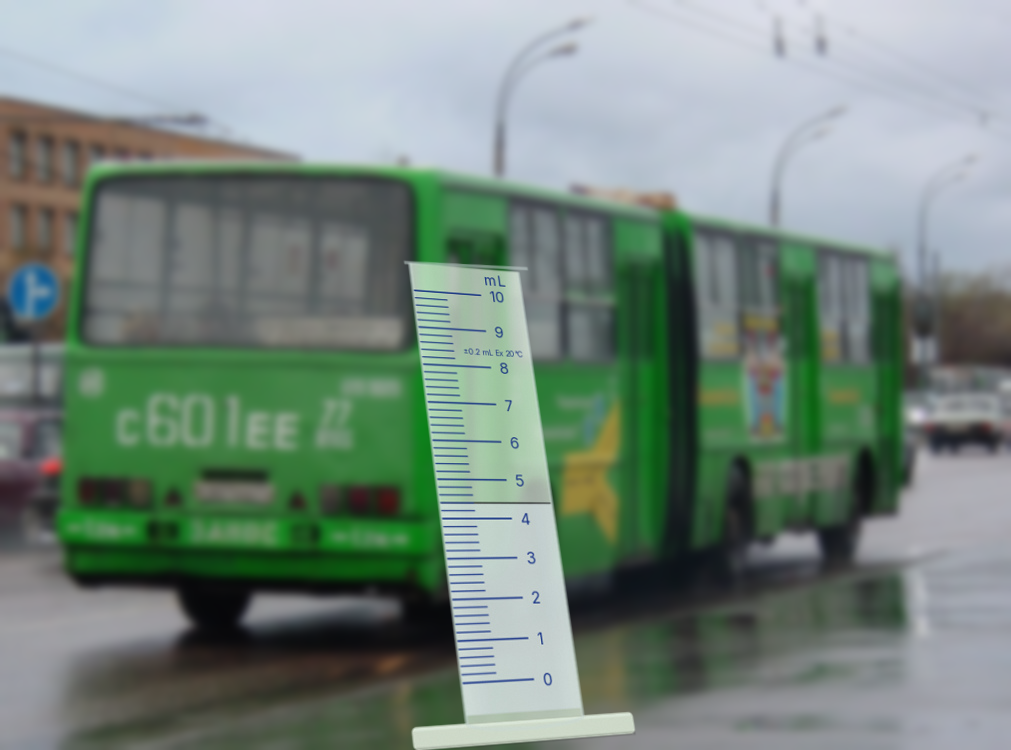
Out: 4.4 mL
